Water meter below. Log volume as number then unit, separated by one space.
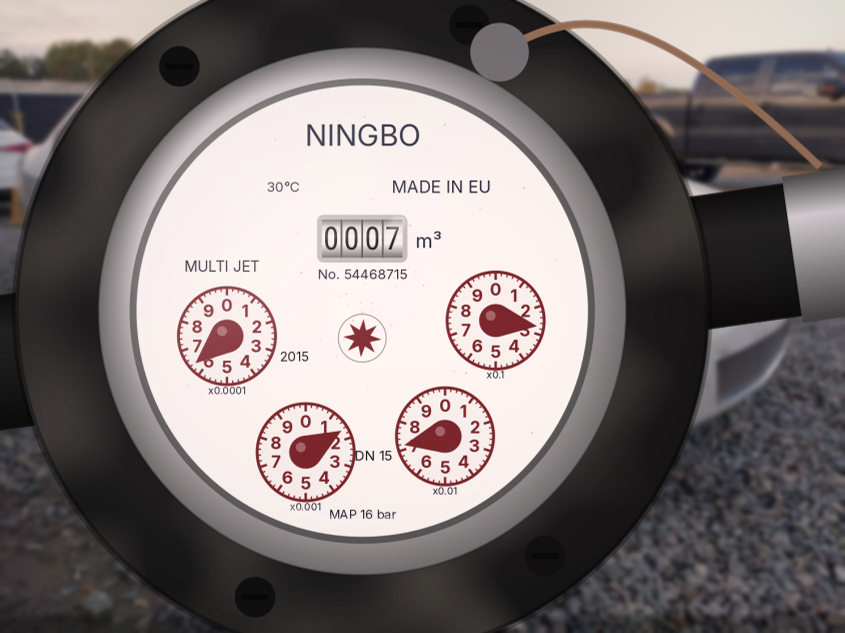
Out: 7.2716 m³
